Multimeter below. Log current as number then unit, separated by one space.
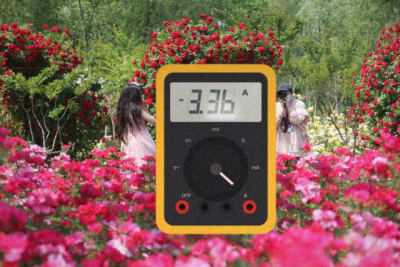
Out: -3.36 A
